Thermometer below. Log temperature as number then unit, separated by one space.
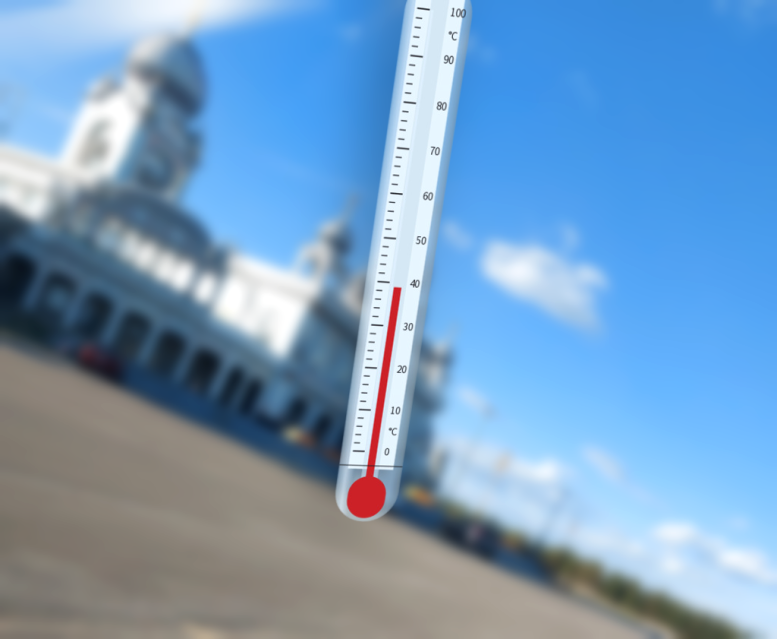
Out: 39 °C
